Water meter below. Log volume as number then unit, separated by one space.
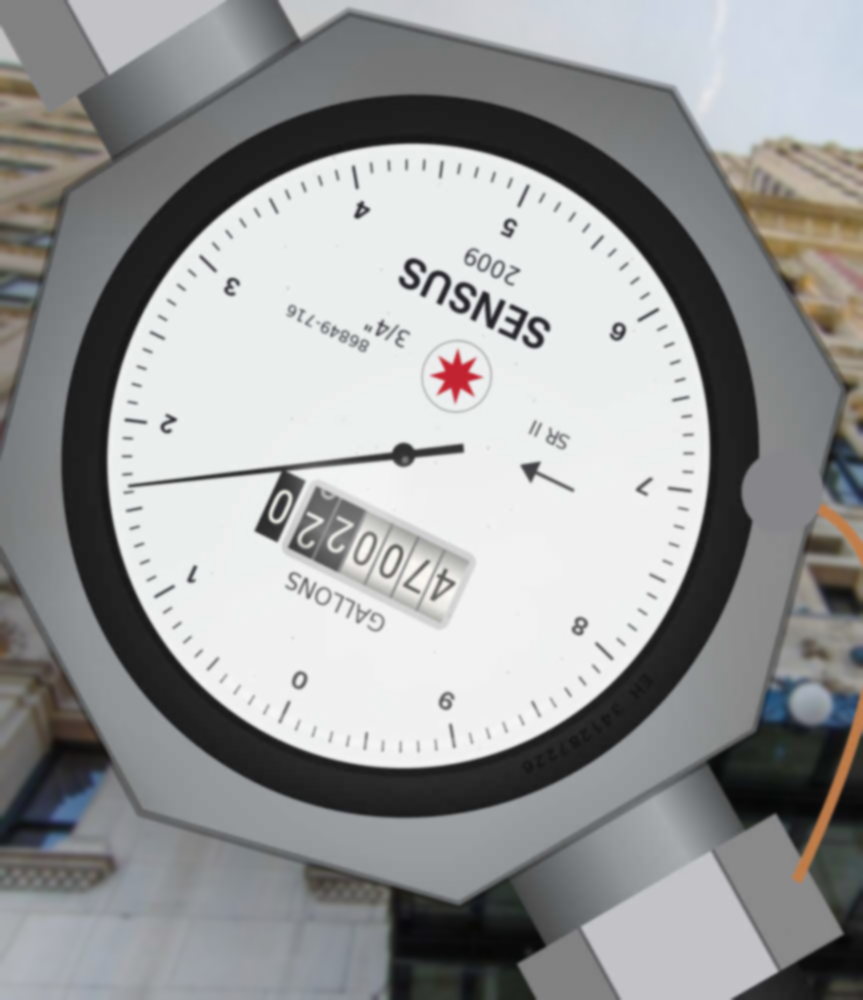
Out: 4700221.6 gal
